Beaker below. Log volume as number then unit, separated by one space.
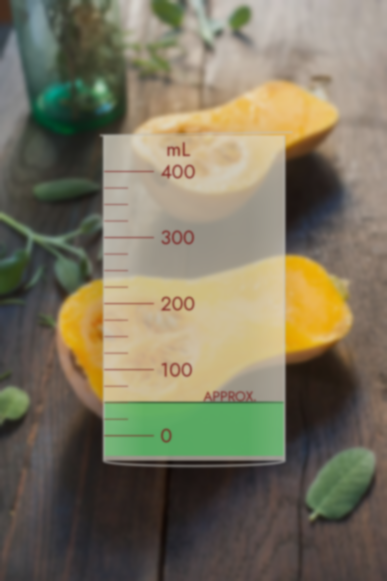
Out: 50 mL
